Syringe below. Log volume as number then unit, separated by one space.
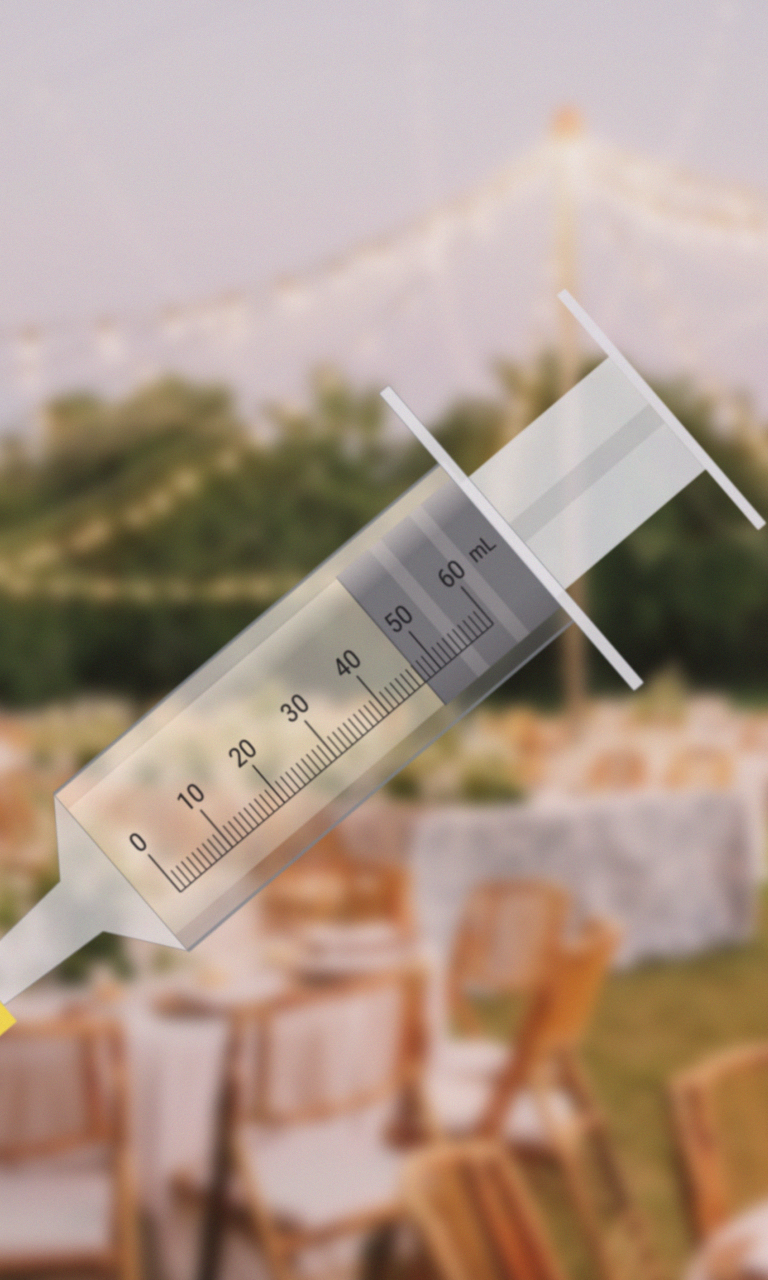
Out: 47 mL
